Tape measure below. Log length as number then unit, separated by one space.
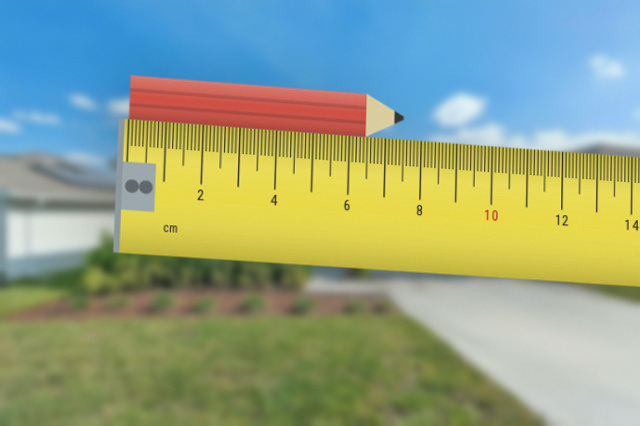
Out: 7.5 cm
